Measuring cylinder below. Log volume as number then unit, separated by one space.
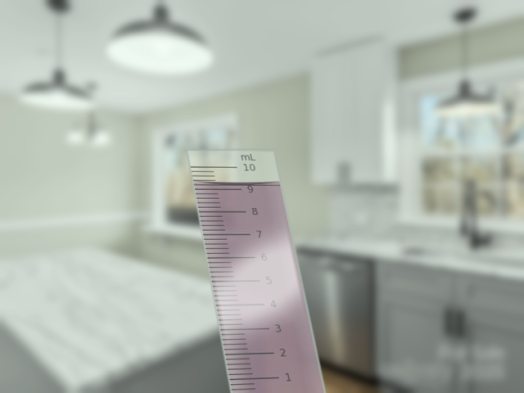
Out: 9.2 mL
